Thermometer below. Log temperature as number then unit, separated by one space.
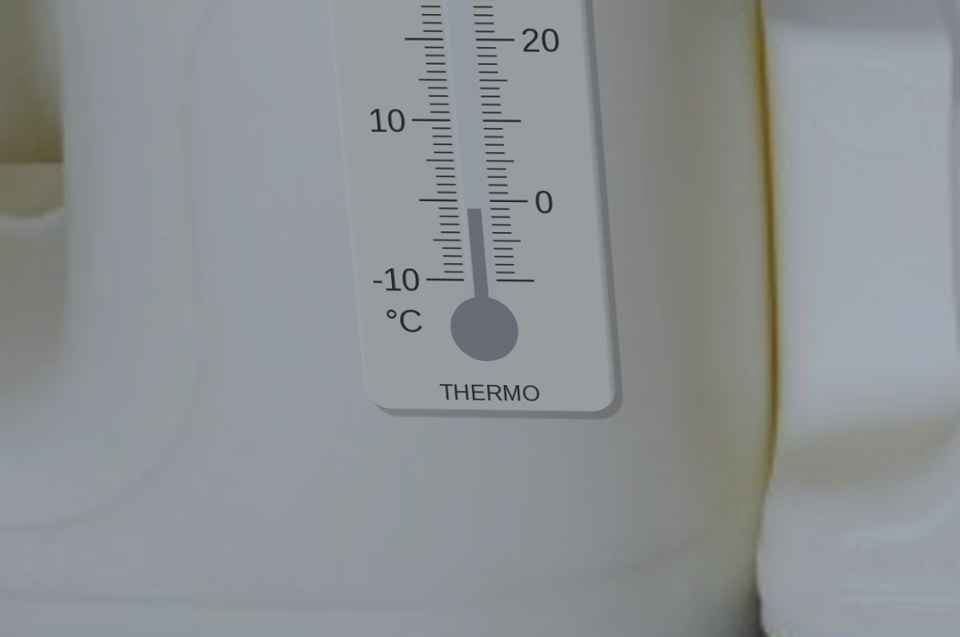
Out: -1 °C
